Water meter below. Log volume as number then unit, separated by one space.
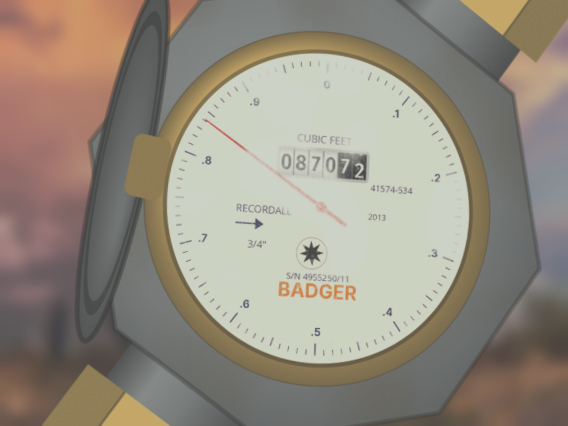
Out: 87071.84 ft³
